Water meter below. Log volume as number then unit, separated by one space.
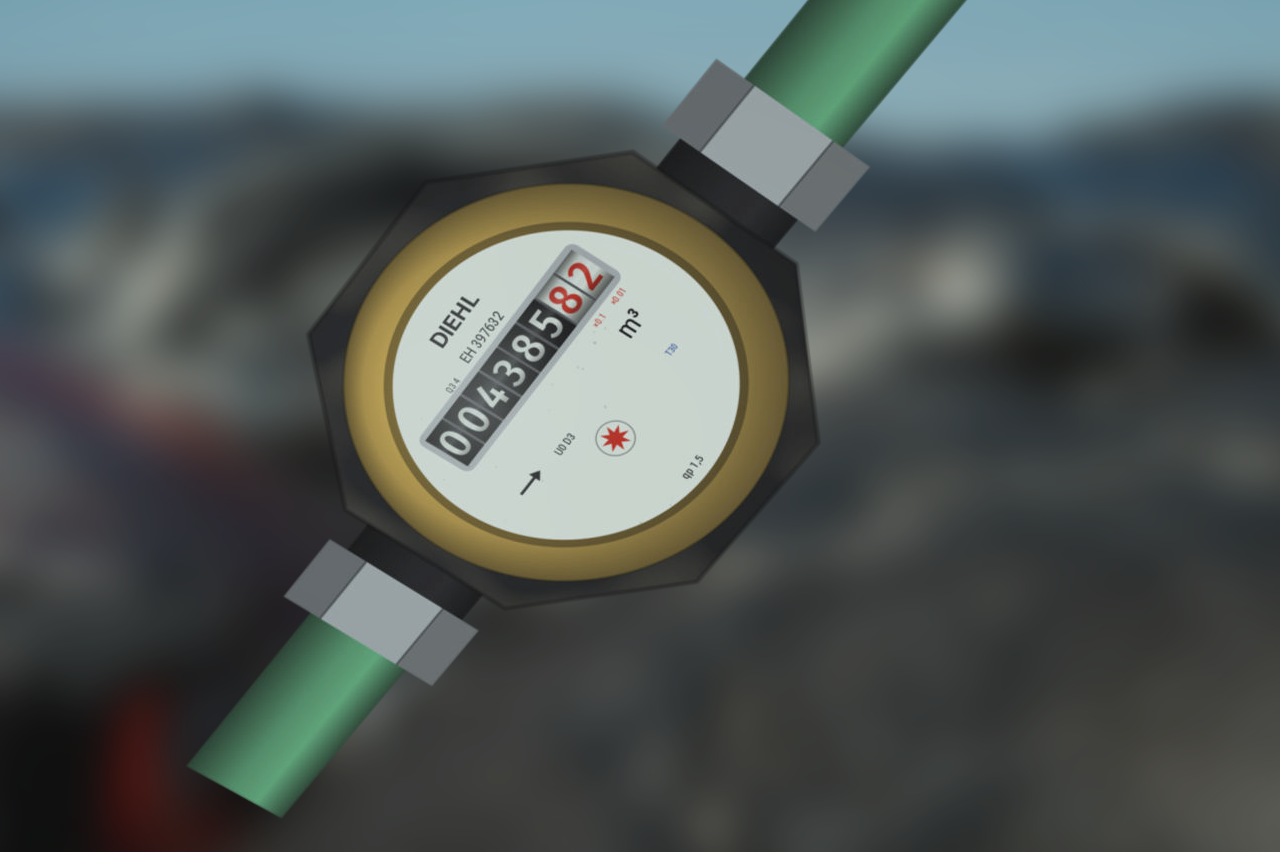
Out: 4385.82 m³
